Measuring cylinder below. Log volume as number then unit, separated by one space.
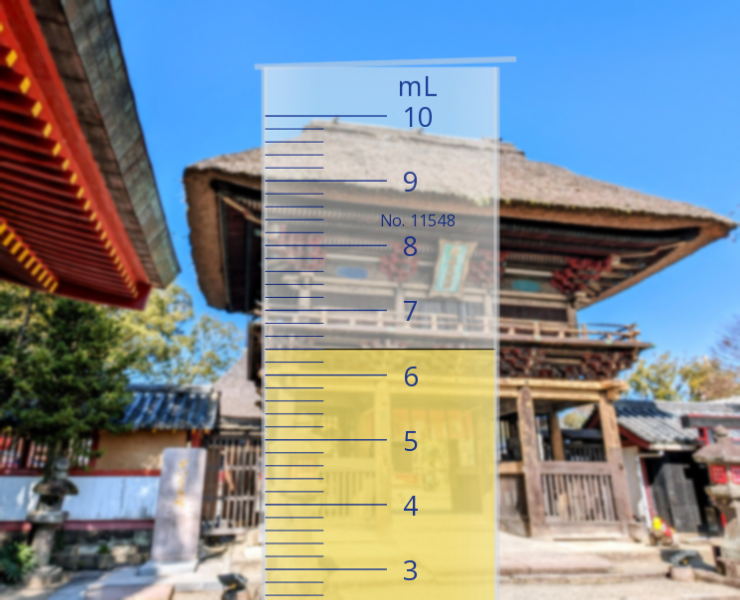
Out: 6.4 mL
